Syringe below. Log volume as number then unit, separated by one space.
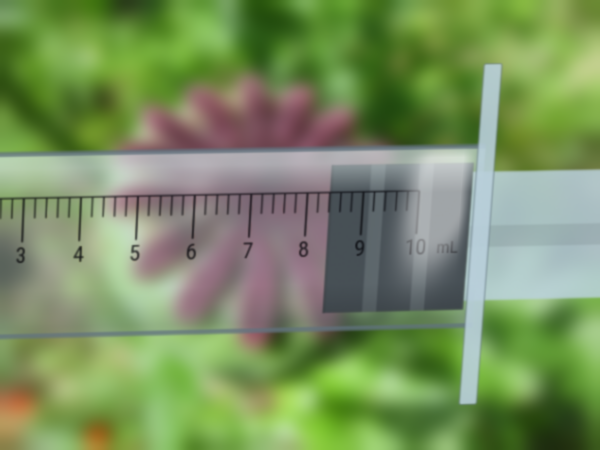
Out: 8.4 mL
